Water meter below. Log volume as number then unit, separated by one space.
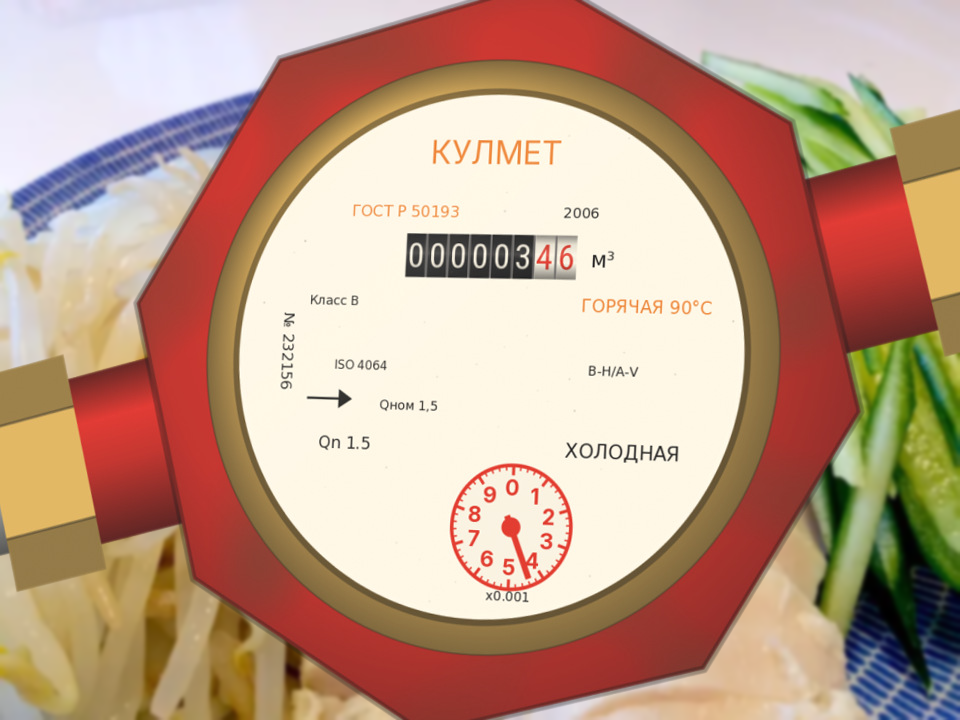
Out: 3.464 m³
